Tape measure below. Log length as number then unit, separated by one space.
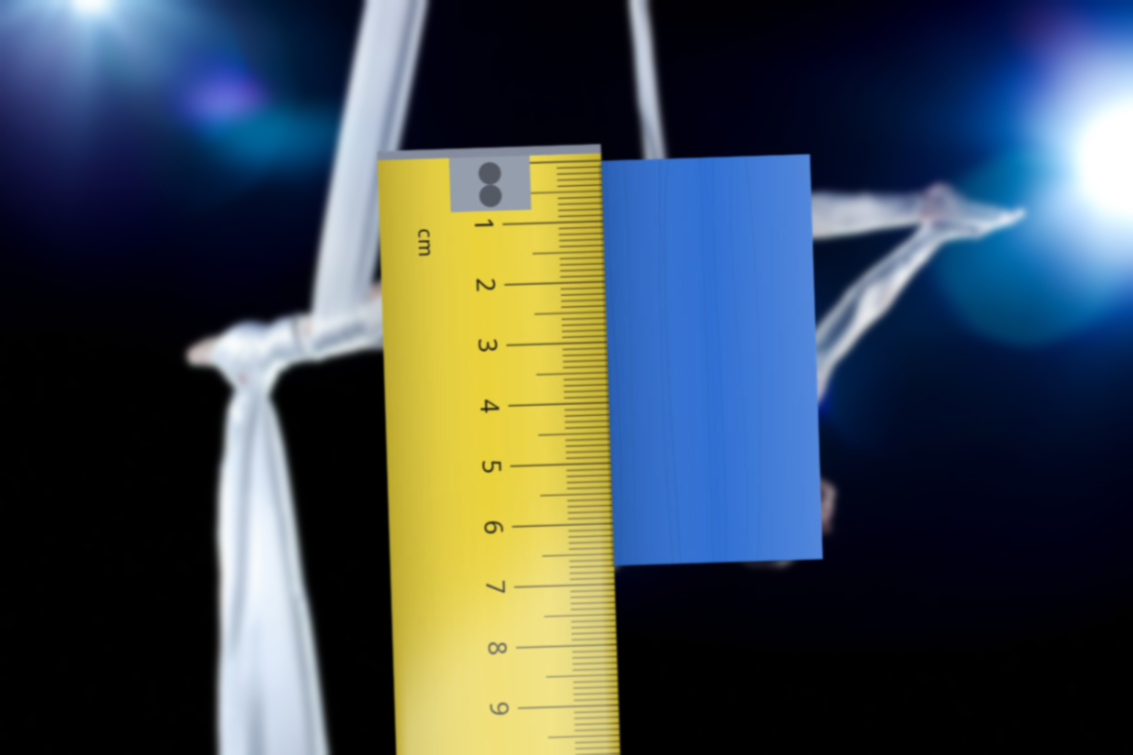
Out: 6.7 cm
